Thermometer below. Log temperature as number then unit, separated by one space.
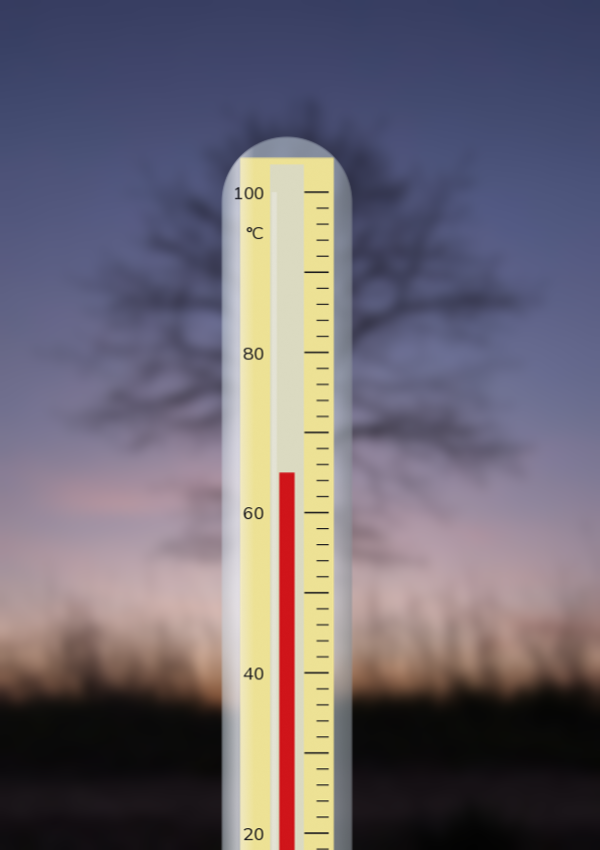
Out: 65 °C
